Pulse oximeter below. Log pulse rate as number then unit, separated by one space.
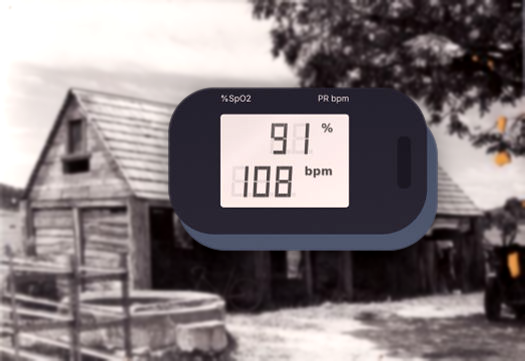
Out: 108 bpm
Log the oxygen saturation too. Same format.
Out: 91 %
